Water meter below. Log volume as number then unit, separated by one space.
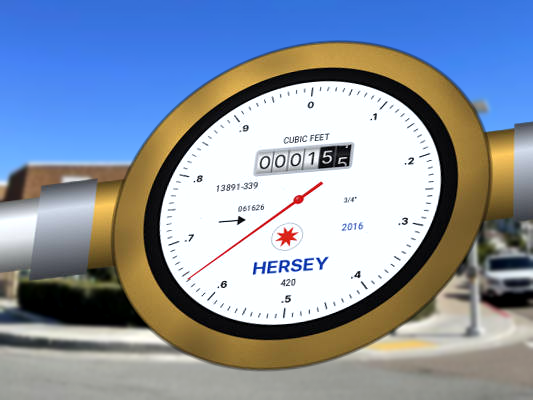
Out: 154.64 ft³
